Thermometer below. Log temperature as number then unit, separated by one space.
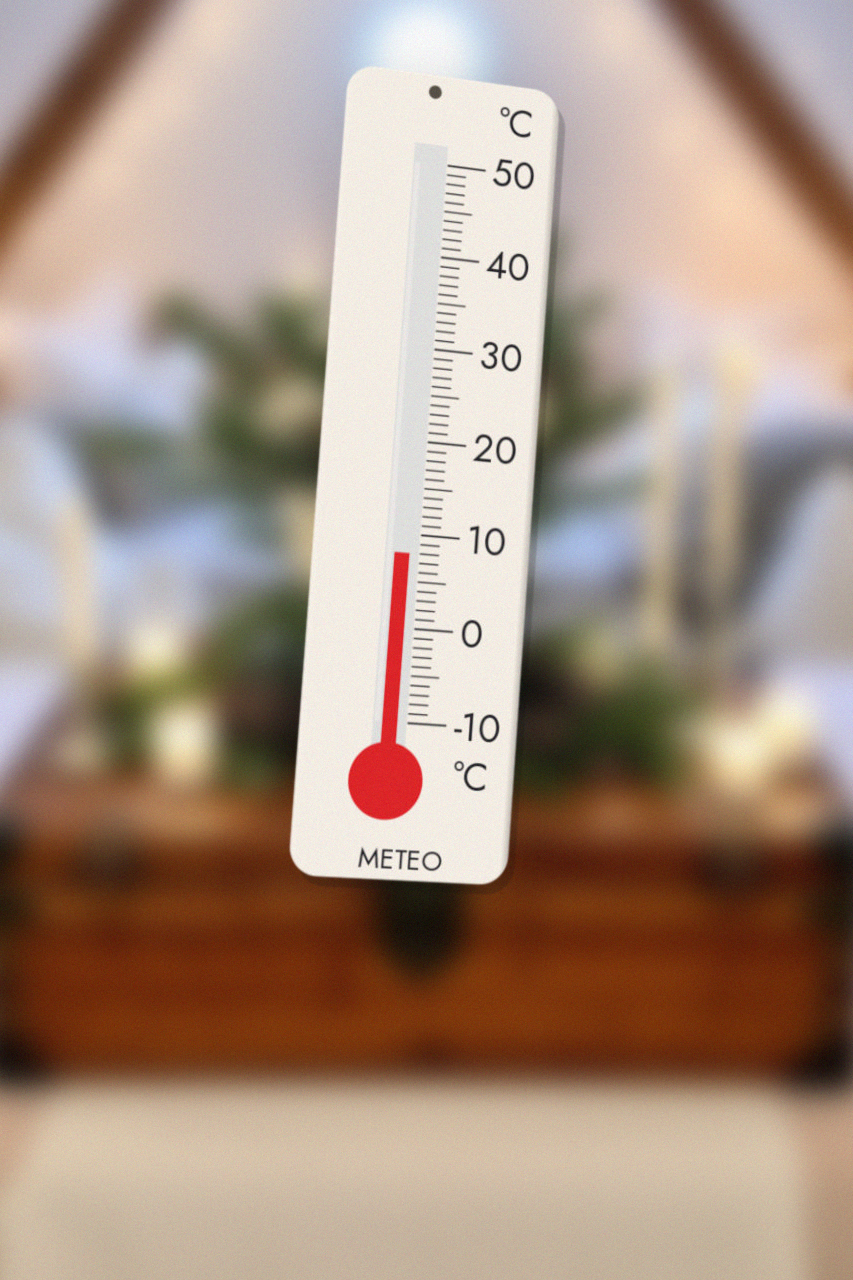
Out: 8 °C
